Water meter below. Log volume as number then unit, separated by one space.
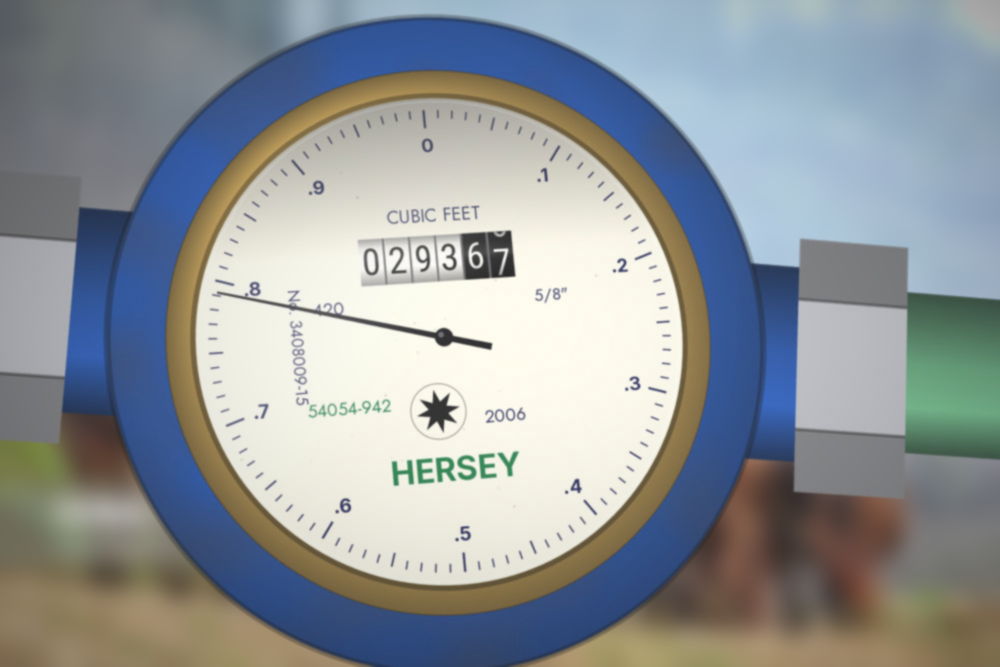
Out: 29366.79 ft³
